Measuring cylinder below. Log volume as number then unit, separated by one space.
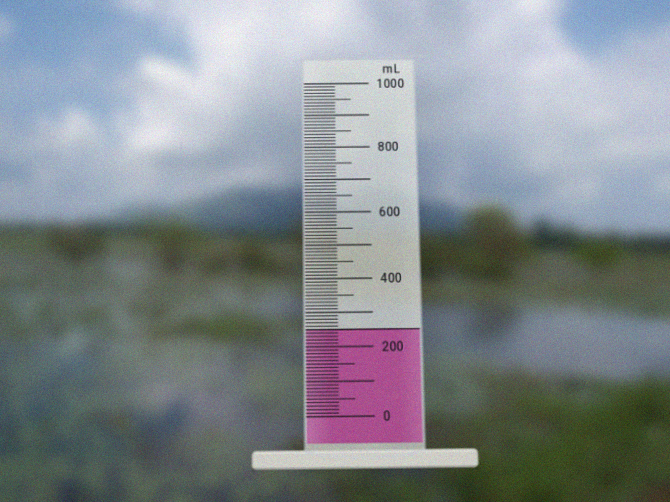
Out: 250 mL
